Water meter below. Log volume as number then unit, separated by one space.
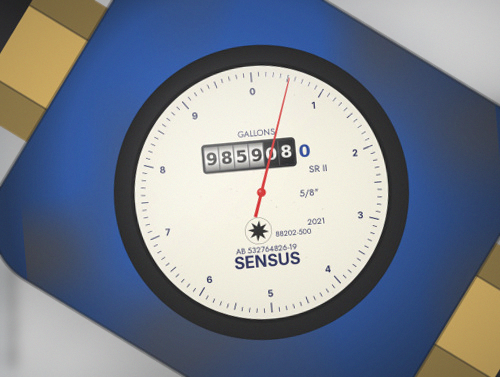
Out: 9859080.5 gal
